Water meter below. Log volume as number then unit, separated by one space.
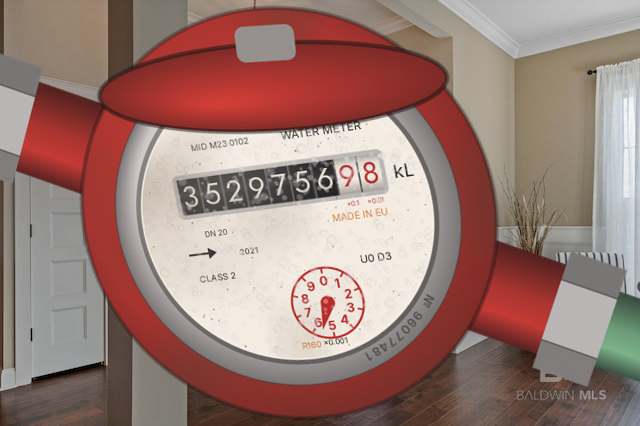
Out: 3529756.985 kL
